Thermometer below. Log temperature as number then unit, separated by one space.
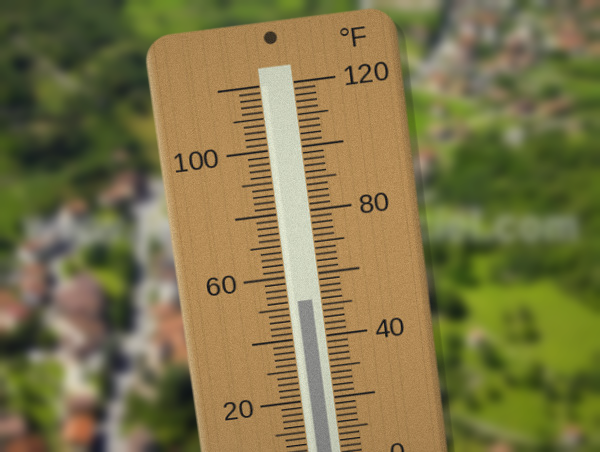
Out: 52 °F
